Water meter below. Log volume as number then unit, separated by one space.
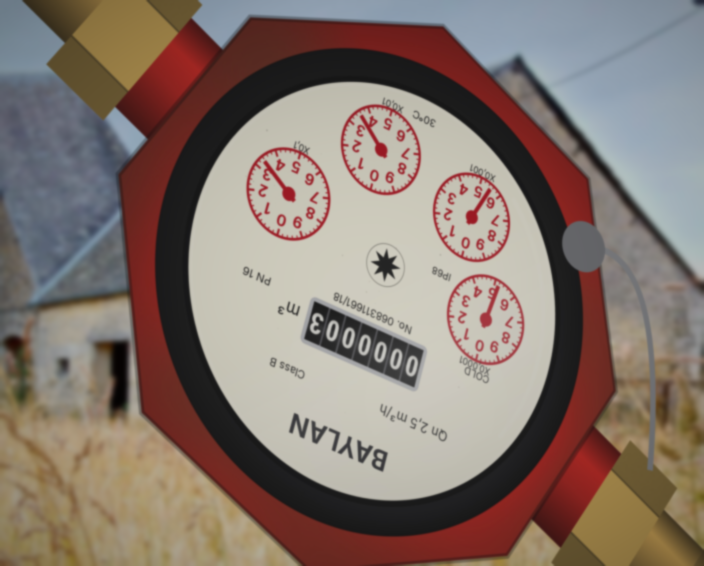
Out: 3.3355 m³
